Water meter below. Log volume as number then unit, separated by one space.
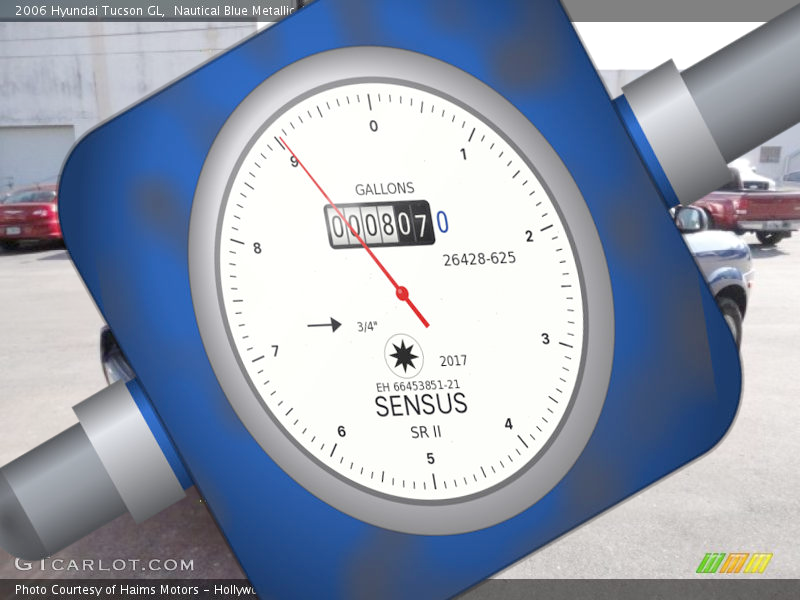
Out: 8069.0 gal
